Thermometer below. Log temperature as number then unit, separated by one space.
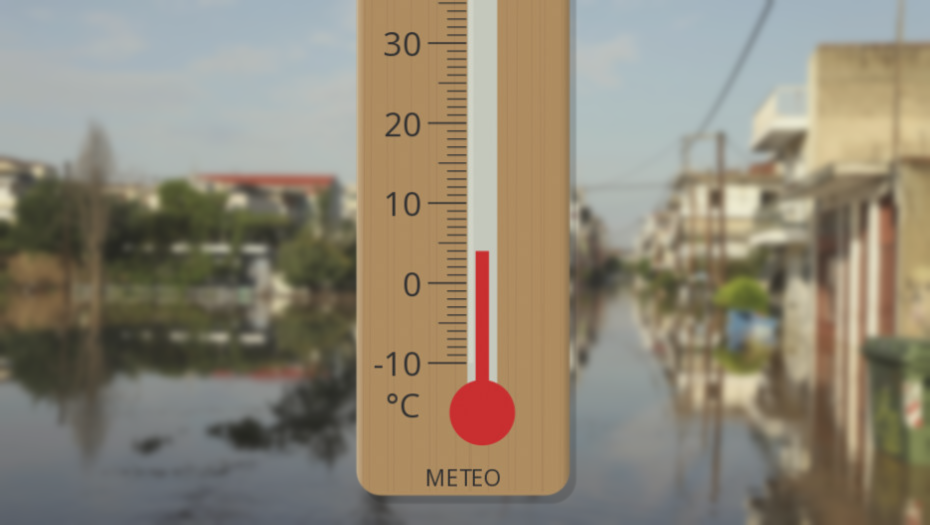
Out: 4 °C
